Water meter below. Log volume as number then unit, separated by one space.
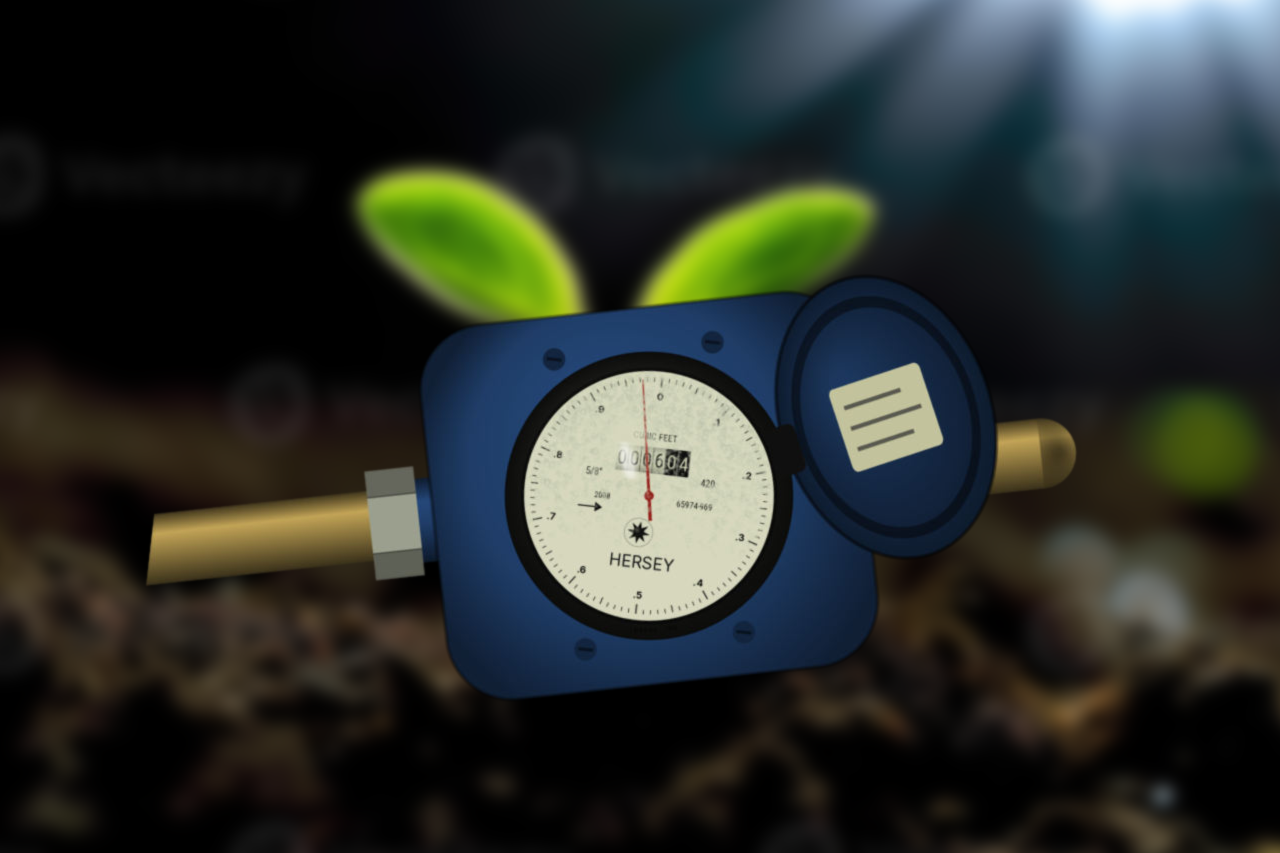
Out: 603.97 ft³
